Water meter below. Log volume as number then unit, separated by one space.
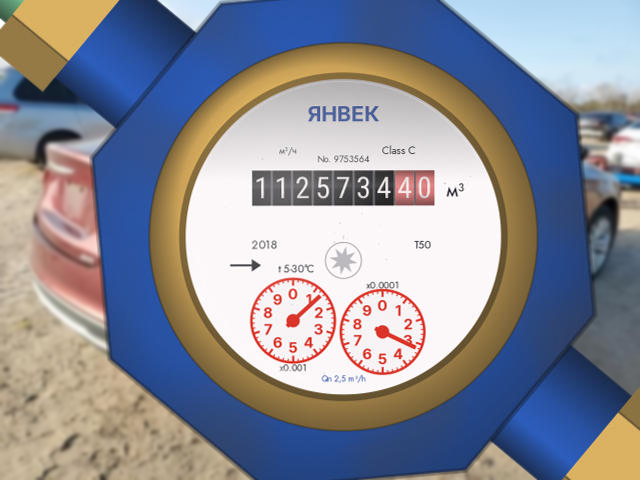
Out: 1125734.4013 m³
